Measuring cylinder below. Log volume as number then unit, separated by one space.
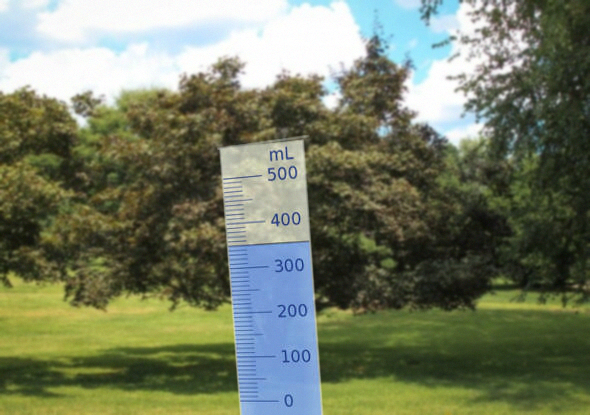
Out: 350 mL
